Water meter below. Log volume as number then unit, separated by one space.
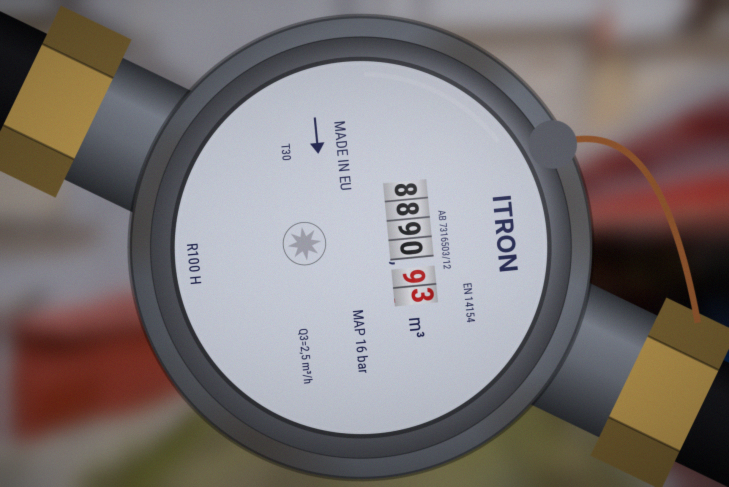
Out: 8890.93 m³
